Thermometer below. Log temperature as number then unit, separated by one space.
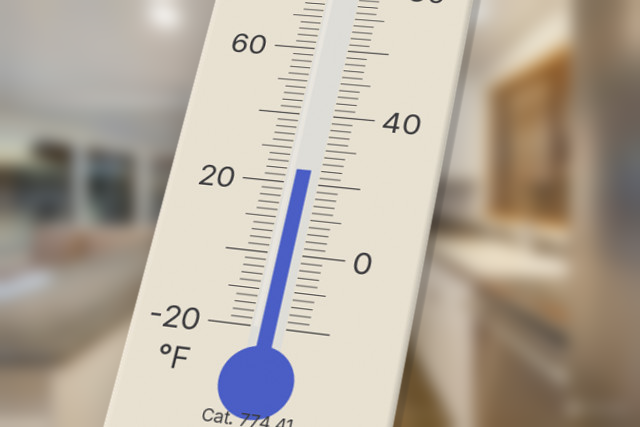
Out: 24 °F
